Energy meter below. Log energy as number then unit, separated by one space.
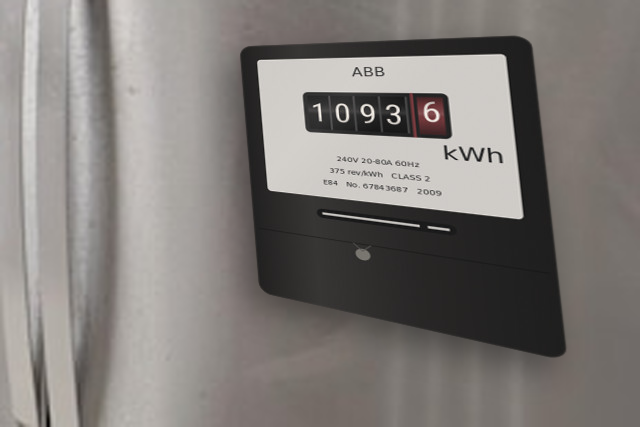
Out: 1093.6 kWh
